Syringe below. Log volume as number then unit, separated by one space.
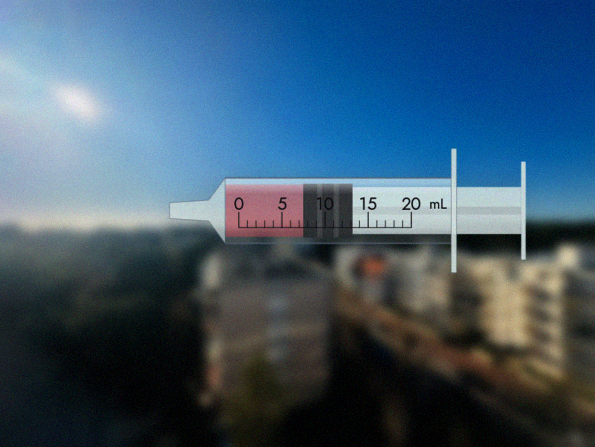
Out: 7.5 mL
